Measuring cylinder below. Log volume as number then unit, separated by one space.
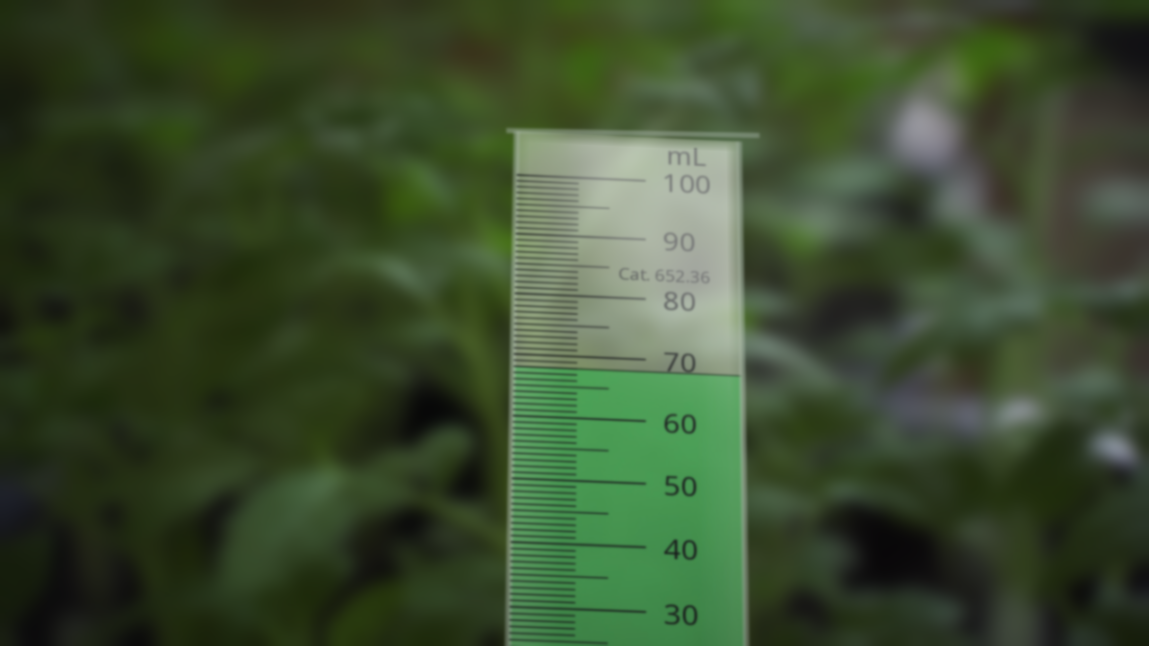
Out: 68 mL
